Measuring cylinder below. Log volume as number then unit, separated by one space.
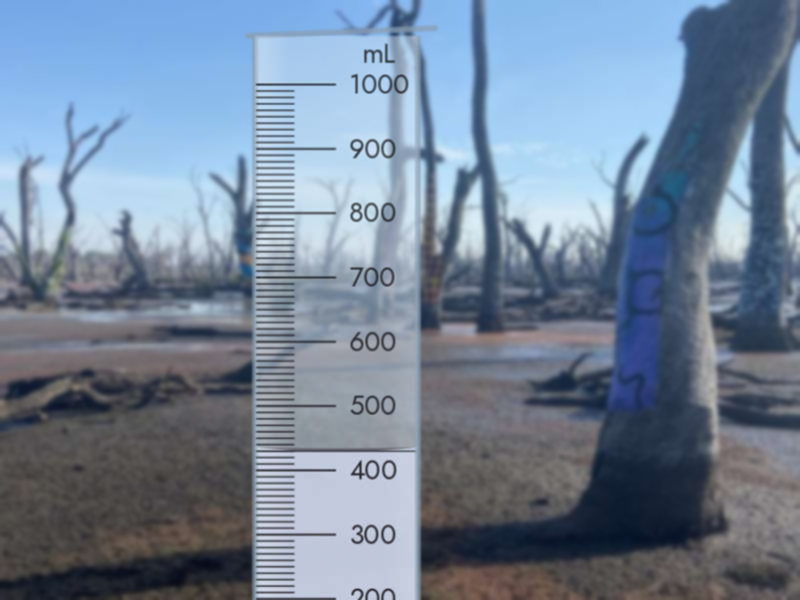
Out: 430 mL
